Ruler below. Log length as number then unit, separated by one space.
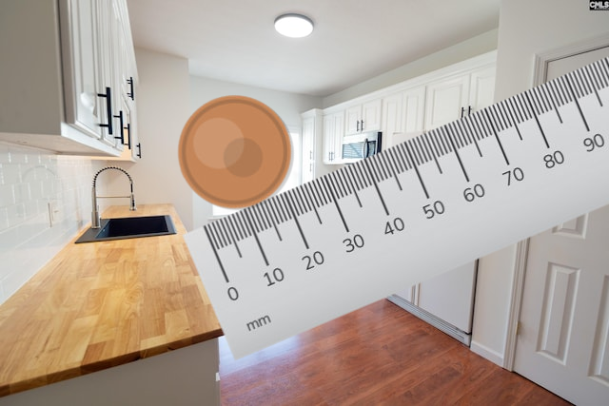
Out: 26 mm
